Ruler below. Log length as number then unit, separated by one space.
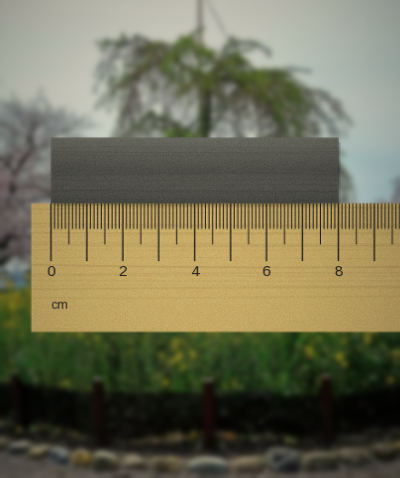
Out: 8 cm
